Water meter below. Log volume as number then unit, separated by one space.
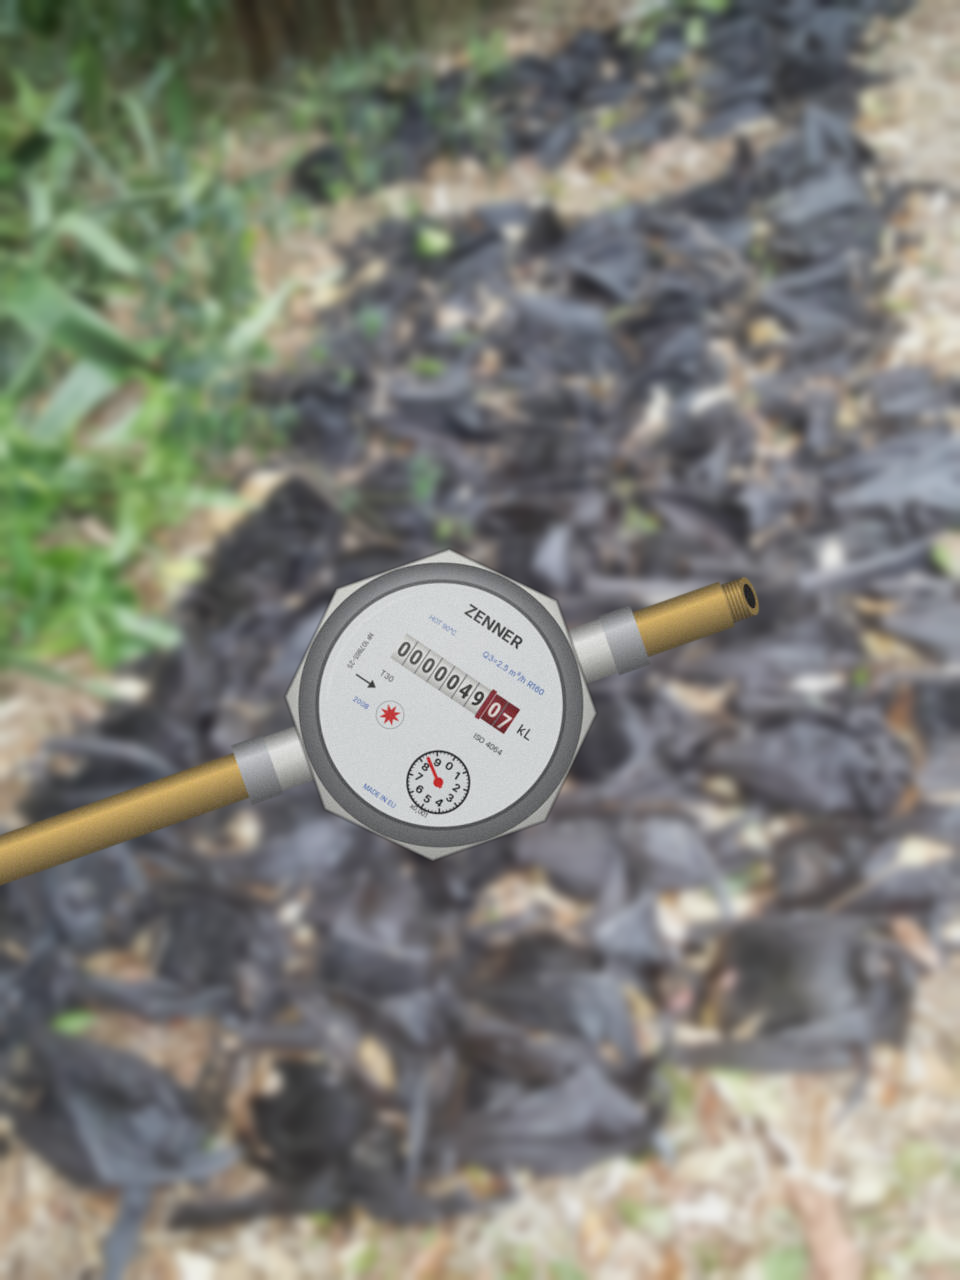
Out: 49.068 kL
